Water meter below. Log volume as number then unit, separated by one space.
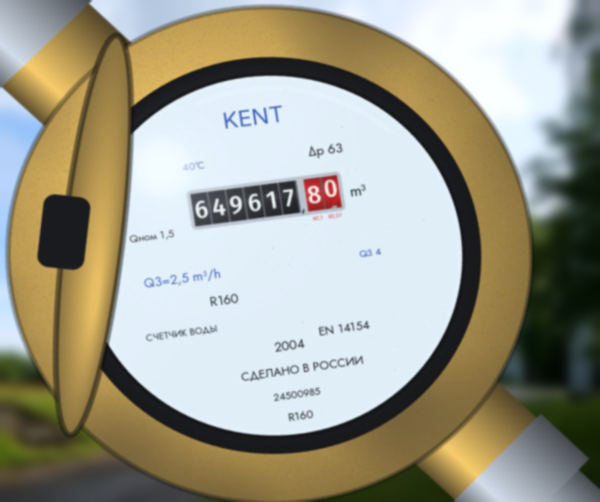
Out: 649617.80 m³
